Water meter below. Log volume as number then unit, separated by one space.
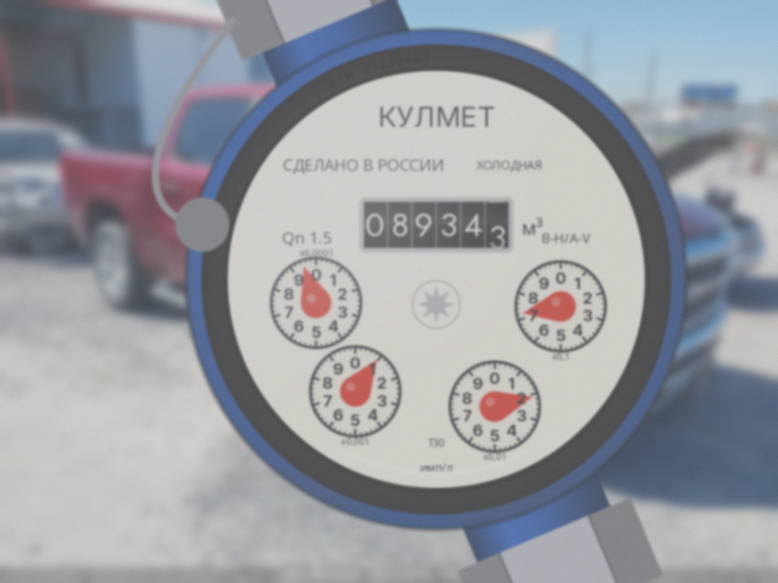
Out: 89342.7209 m³
